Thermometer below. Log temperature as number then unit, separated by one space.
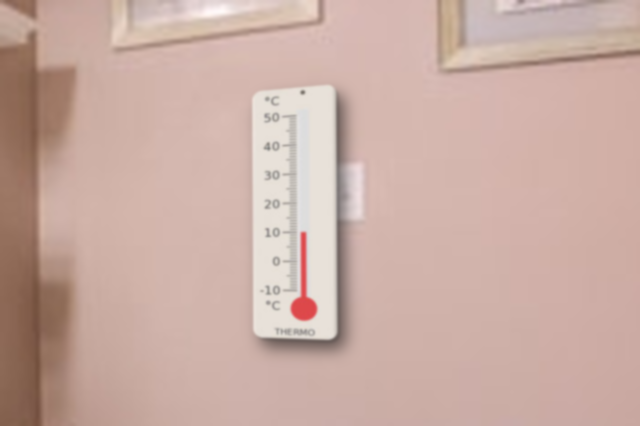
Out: 10 °C
